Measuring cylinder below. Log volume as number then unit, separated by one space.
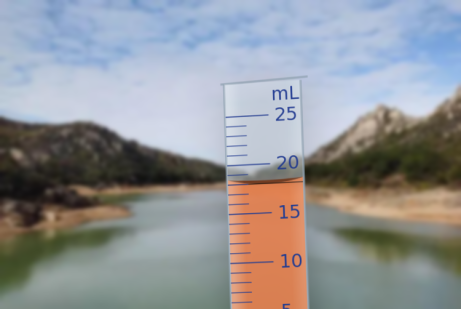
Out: 18 mL
